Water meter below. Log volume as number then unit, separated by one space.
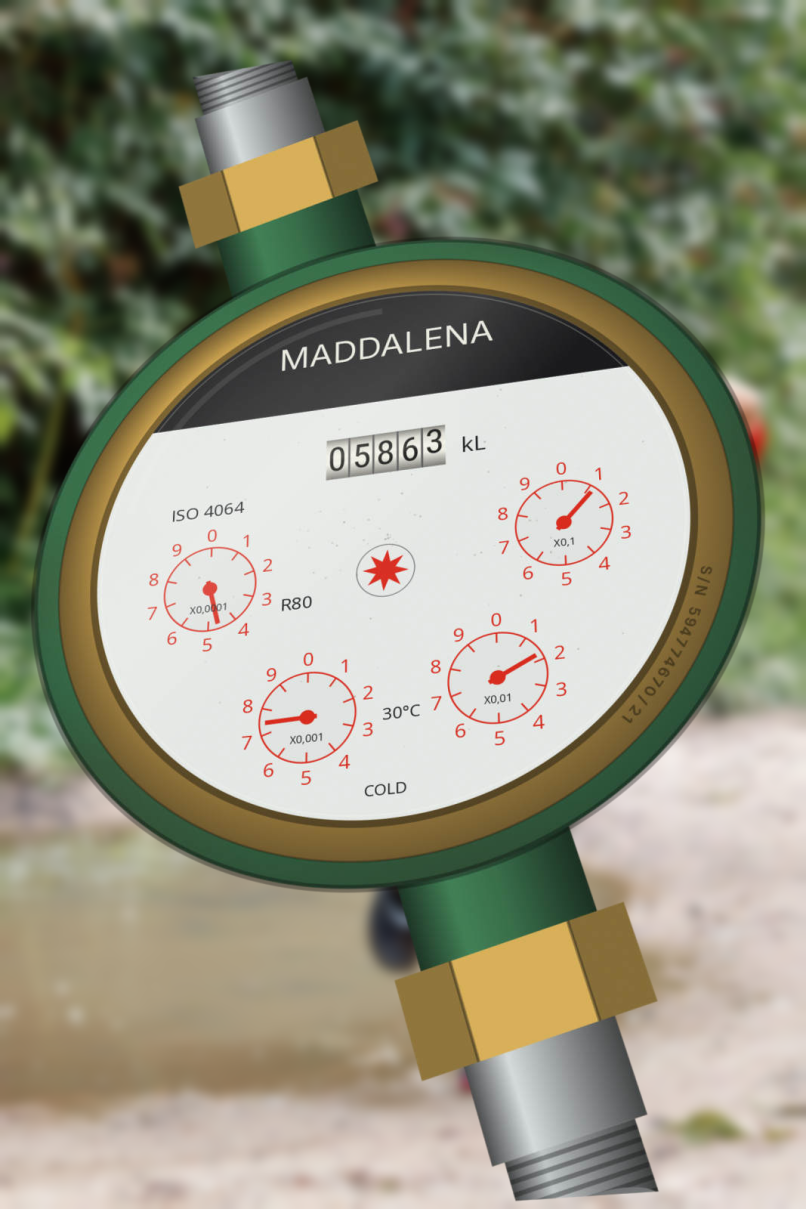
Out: 5863.1174 kL
